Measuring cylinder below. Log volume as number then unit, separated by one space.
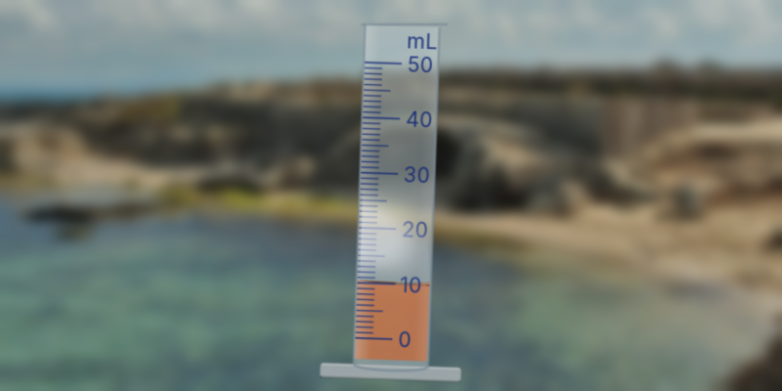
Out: 10 mL
